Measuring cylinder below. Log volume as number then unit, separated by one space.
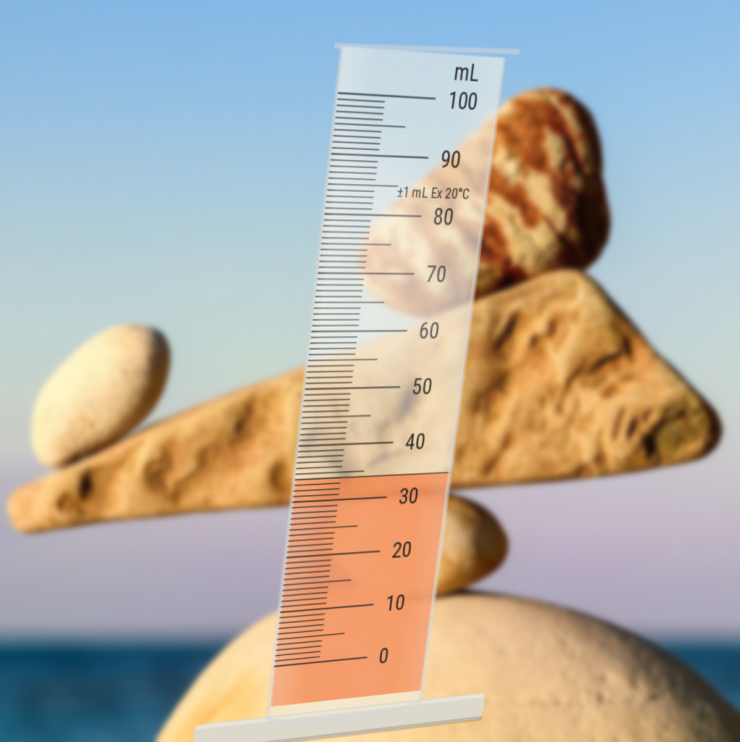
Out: 34 mL
